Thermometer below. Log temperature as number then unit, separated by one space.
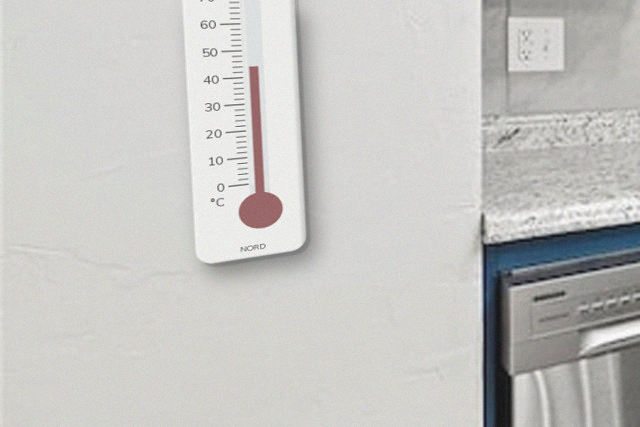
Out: 44 °C
